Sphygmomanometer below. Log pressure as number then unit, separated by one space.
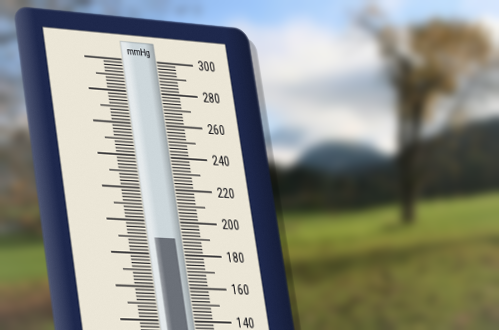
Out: 190 mmHg
